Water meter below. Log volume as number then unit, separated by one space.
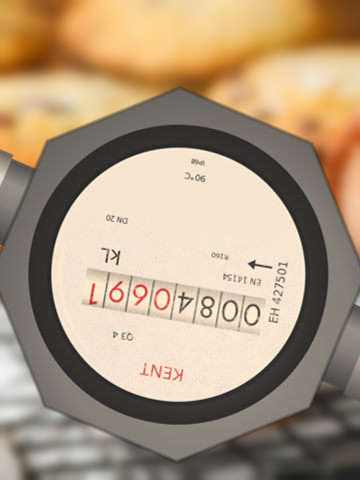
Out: 84.0691 kL
